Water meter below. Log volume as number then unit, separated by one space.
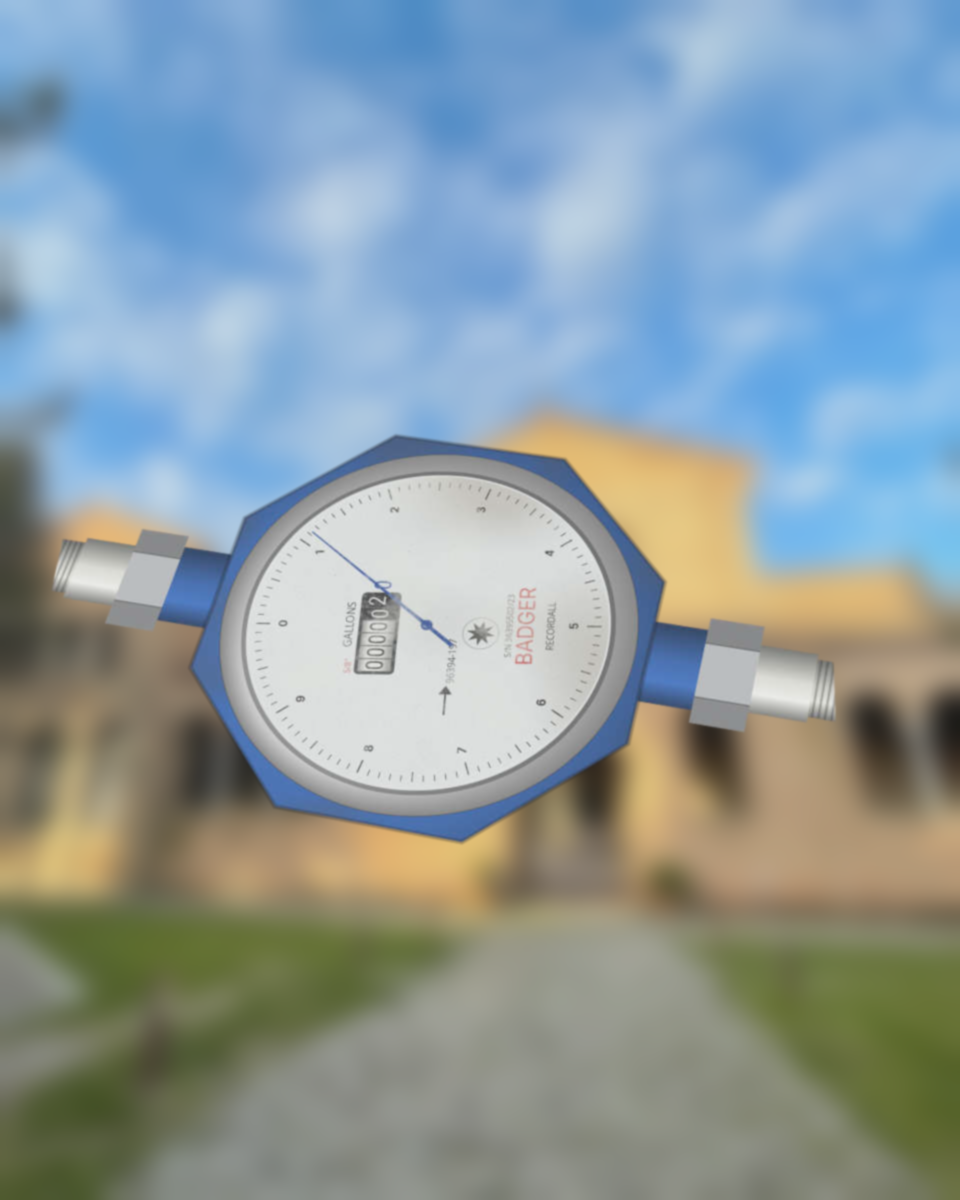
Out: 21.1 gal
